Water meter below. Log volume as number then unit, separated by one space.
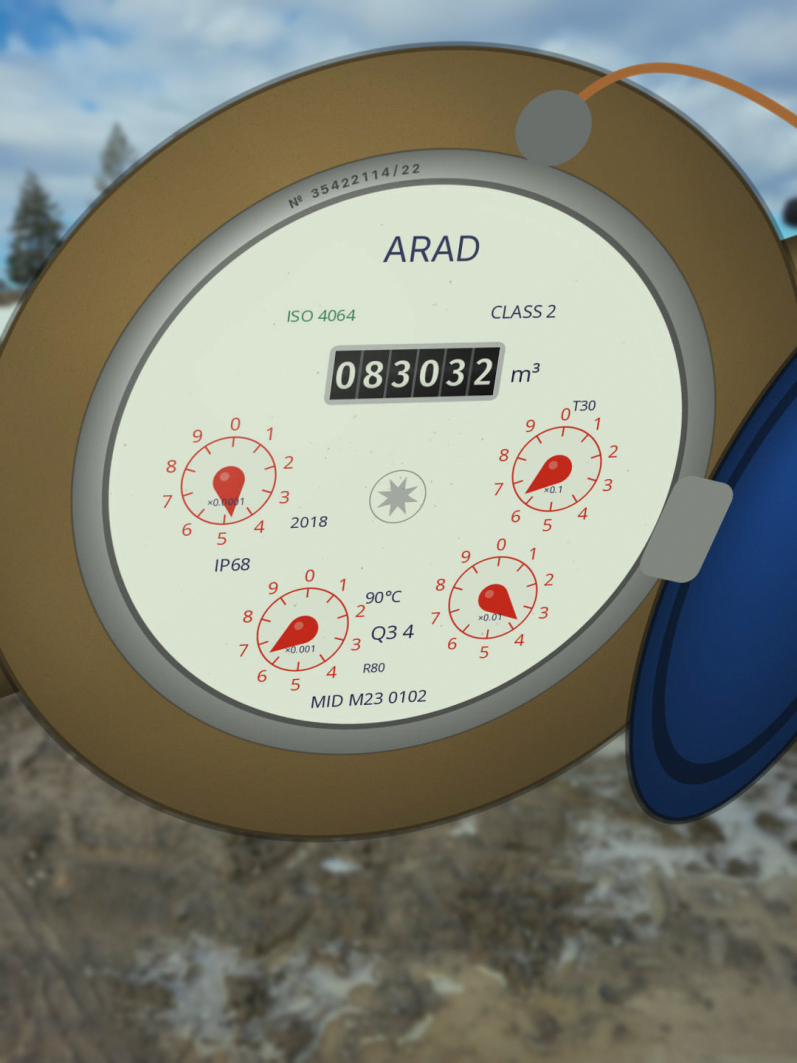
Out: 83032.6364 m³
